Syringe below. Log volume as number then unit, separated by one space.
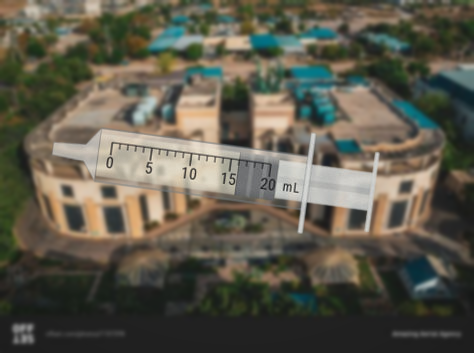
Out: 16 mL
